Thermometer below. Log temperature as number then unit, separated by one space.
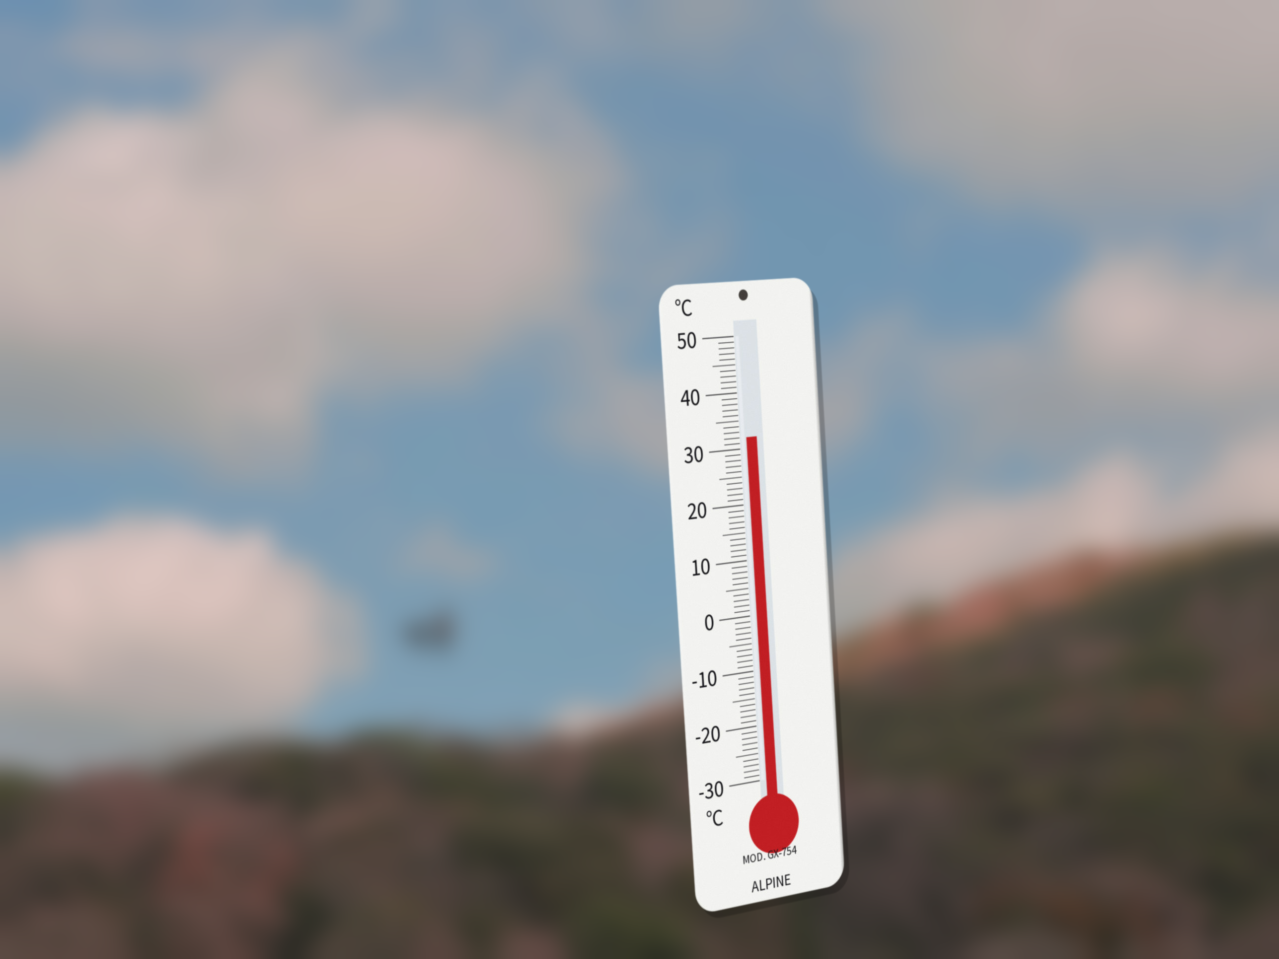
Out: 32 °C
